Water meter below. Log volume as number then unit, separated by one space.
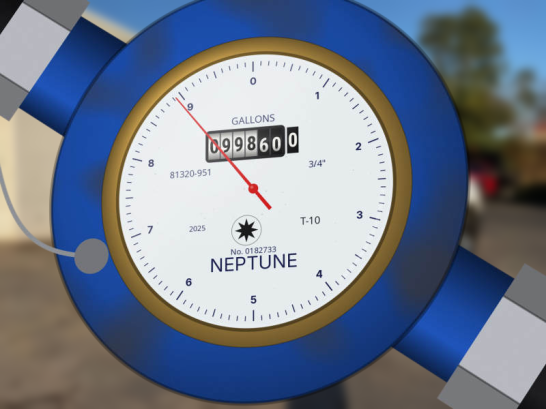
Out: 998598.9 gal
